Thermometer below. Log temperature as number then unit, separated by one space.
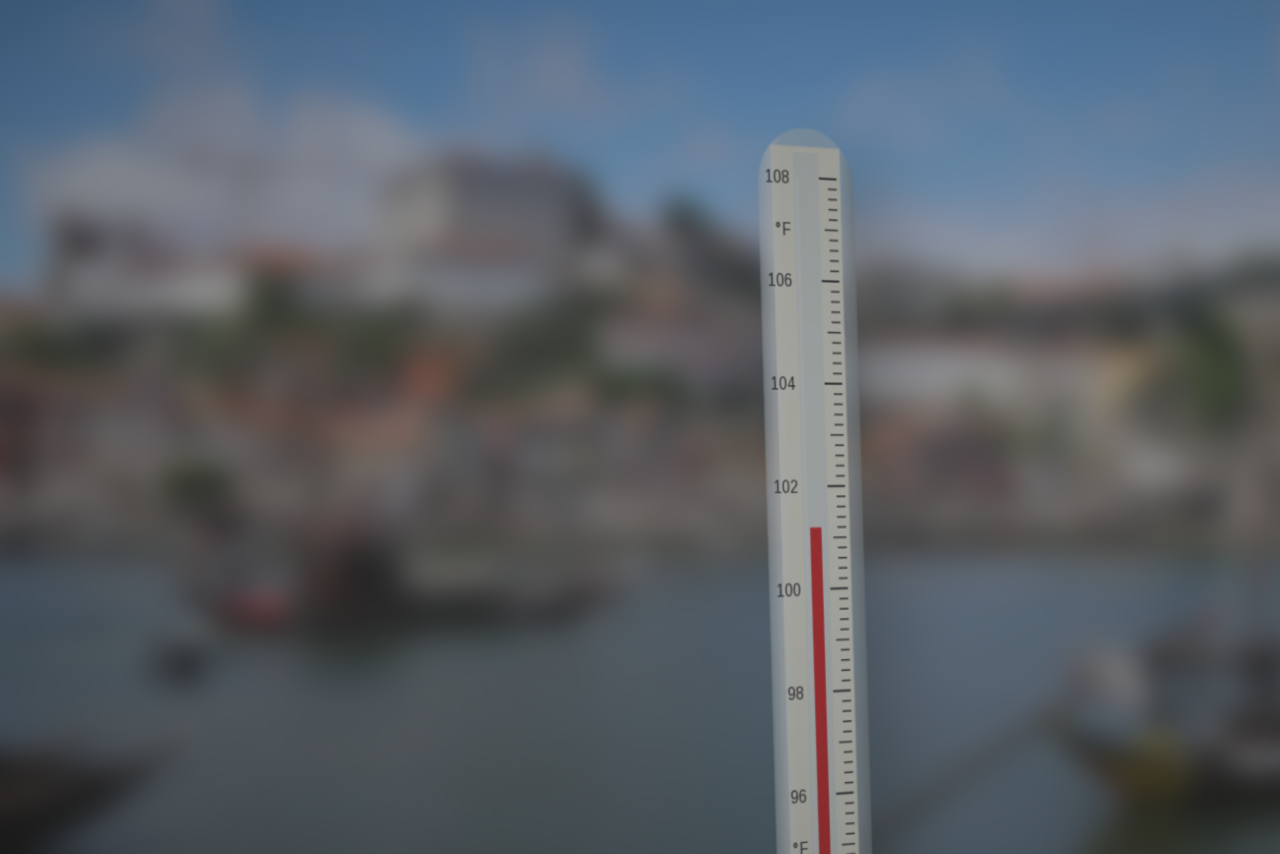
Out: 101.2 °F
